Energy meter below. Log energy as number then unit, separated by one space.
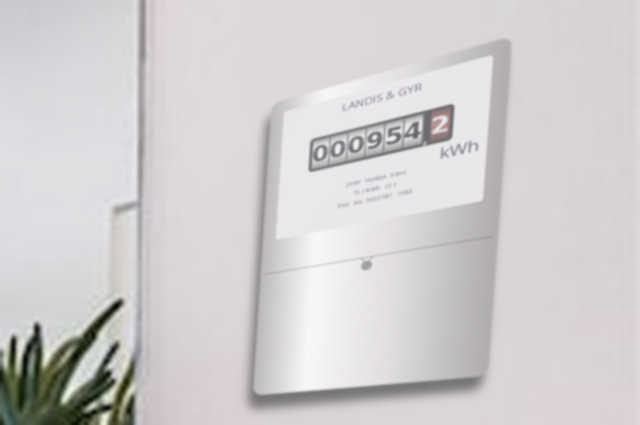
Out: 954.2 kWh
